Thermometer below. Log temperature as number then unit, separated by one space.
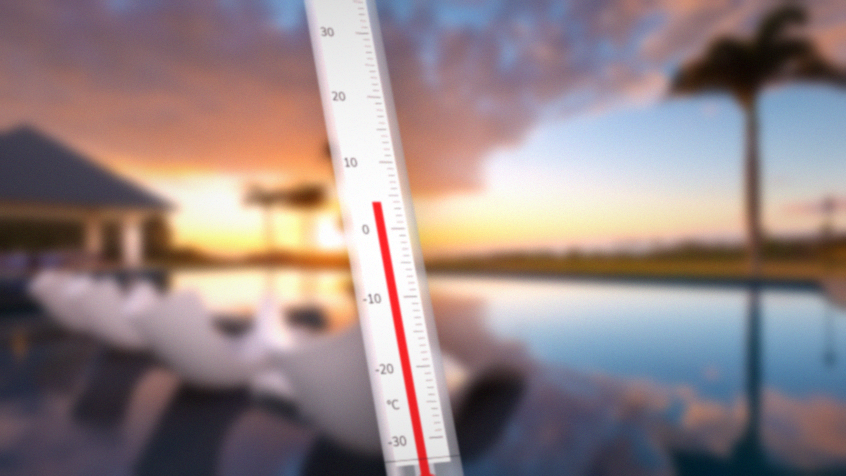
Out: 4 °C
